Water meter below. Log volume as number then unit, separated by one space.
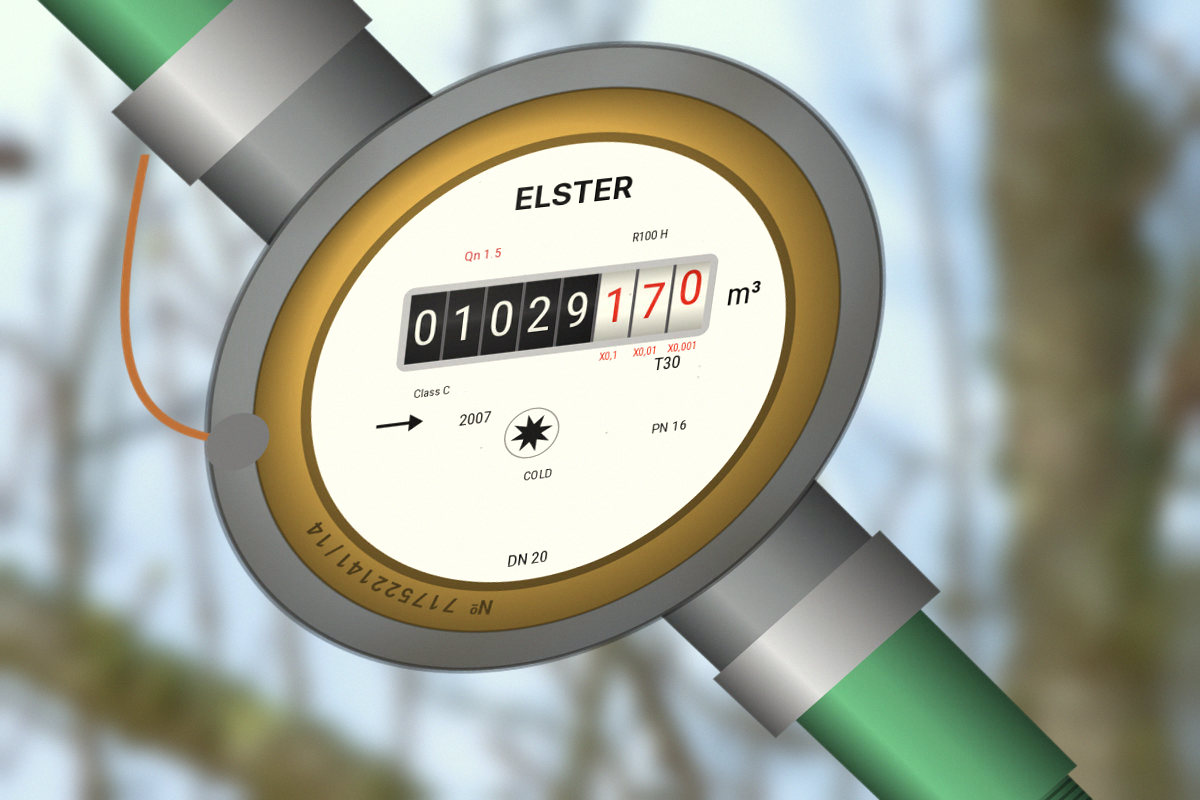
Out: 1029.170 m³
